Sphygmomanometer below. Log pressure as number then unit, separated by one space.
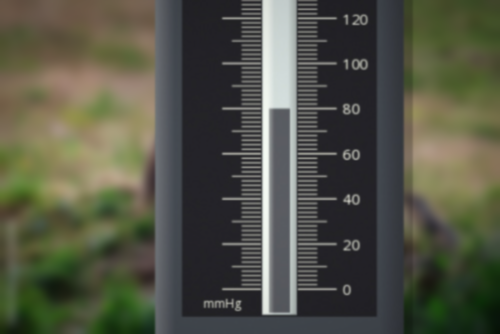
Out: 80 mmHg
